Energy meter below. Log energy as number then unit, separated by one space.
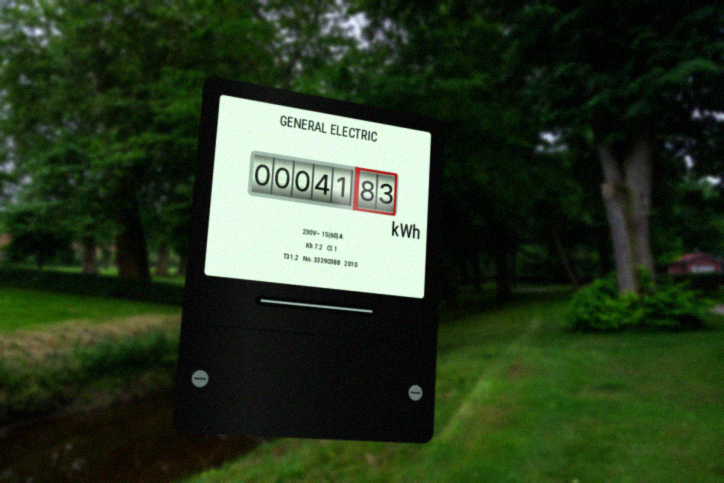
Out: 41.83 kWh
